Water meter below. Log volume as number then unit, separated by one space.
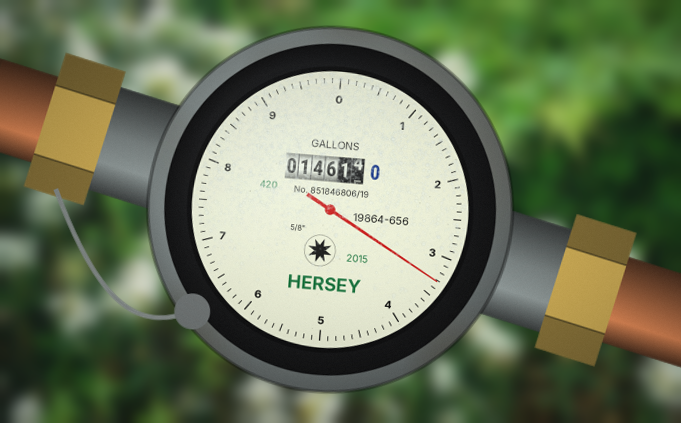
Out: 146143.3 gal
